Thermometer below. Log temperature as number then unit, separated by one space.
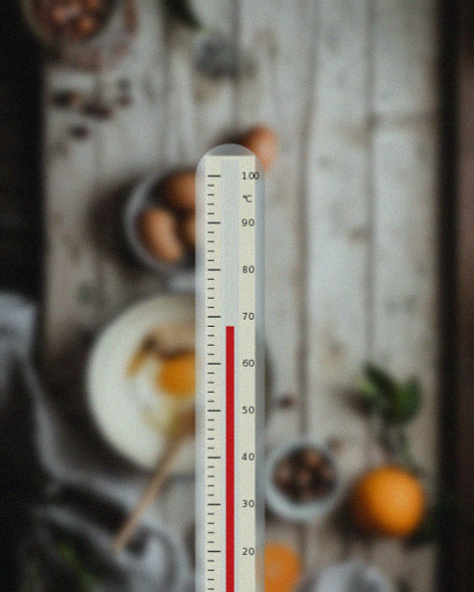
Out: 68 °C
